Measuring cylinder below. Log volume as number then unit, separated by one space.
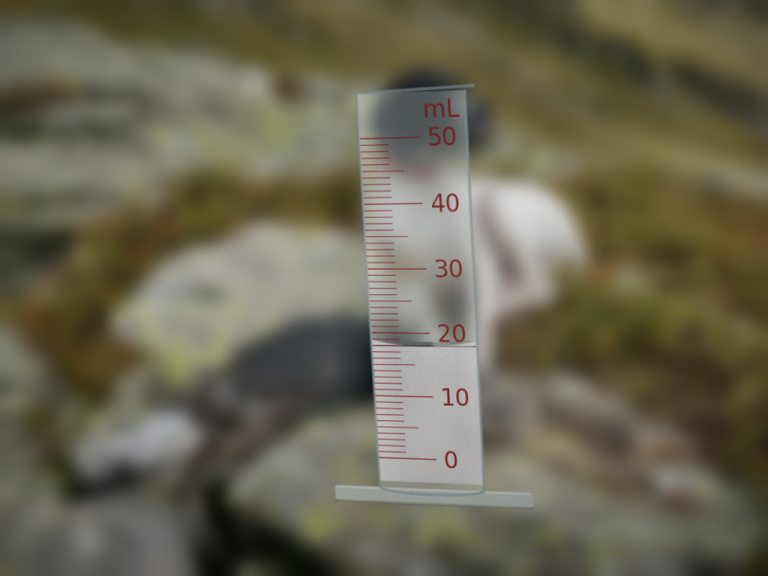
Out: 18 mL
